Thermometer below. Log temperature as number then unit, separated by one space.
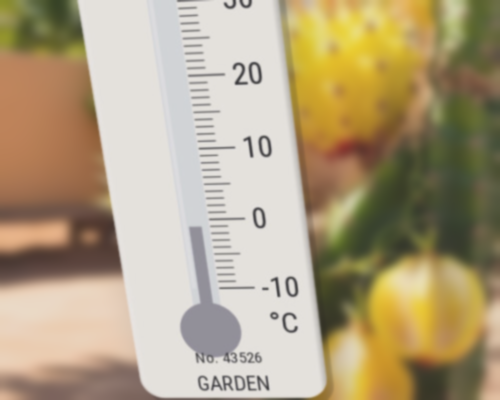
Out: -1 °C
